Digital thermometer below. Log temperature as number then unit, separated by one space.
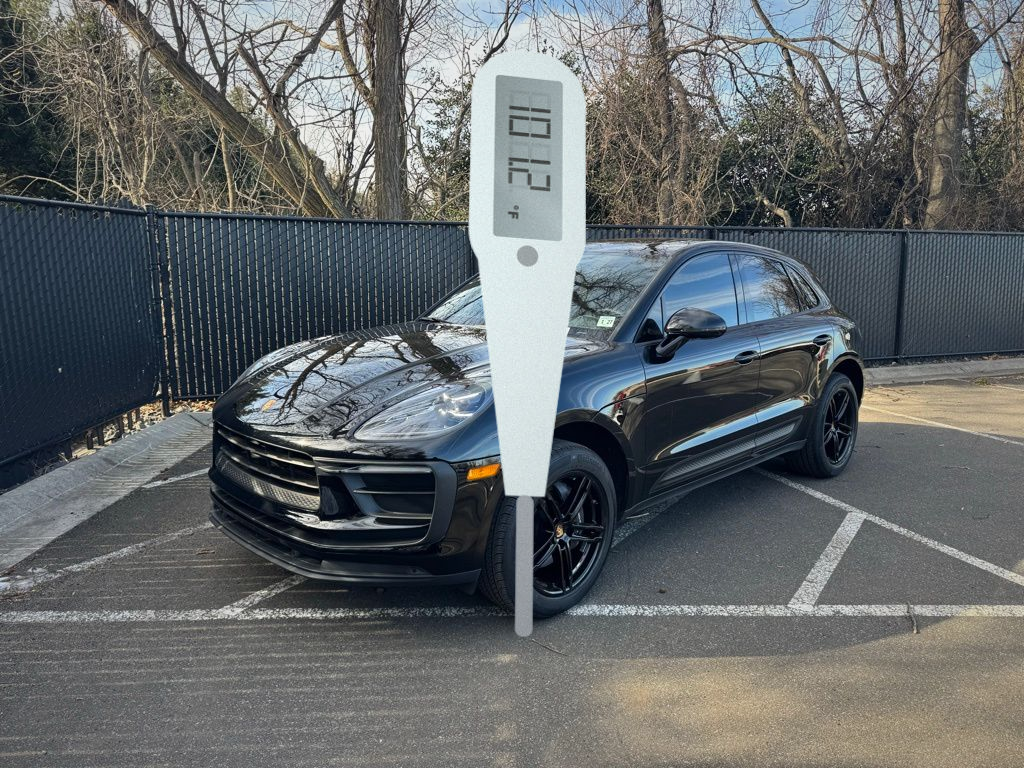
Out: 101.2 °F
